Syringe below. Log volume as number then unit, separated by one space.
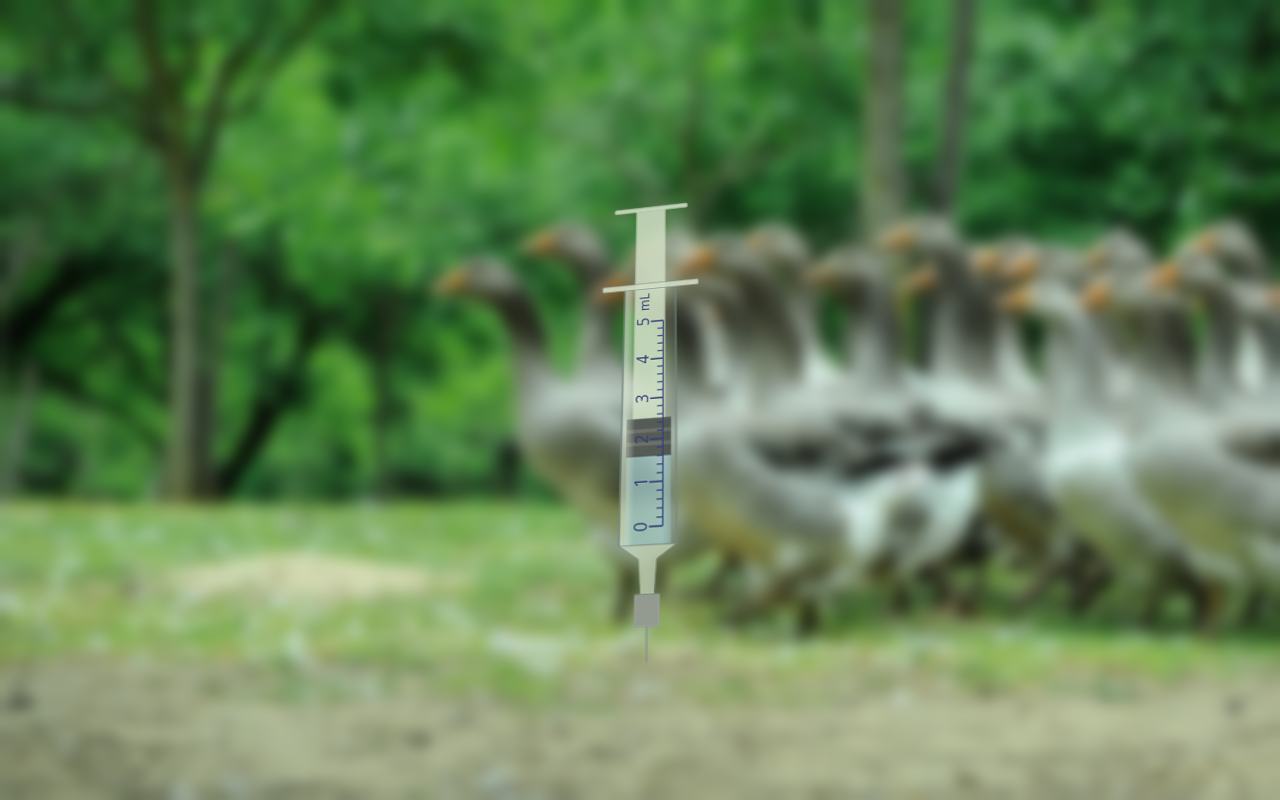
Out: 1.6 mL
